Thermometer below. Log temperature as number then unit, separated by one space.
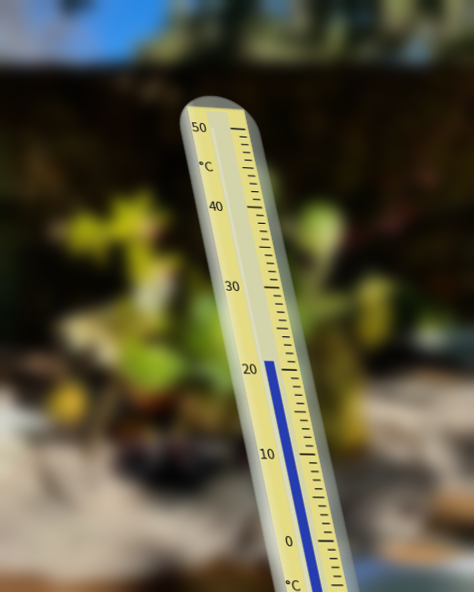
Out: 21 °C
